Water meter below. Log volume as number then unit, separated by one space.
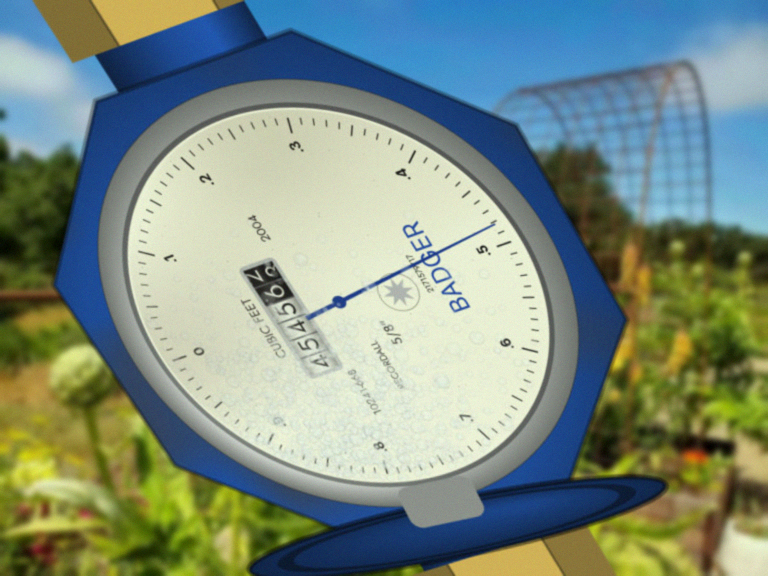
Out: 454562.48 ft³
